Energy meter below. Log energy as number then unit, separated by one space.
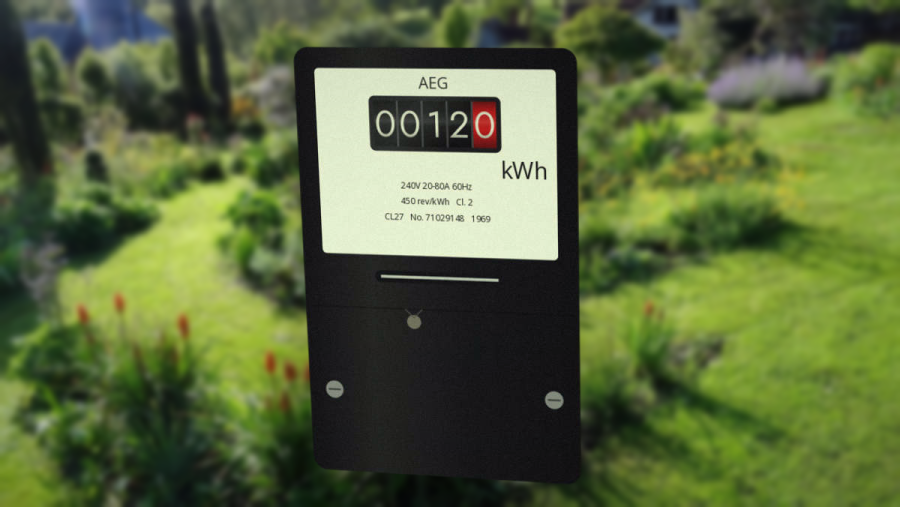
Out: 12.0 kWh
